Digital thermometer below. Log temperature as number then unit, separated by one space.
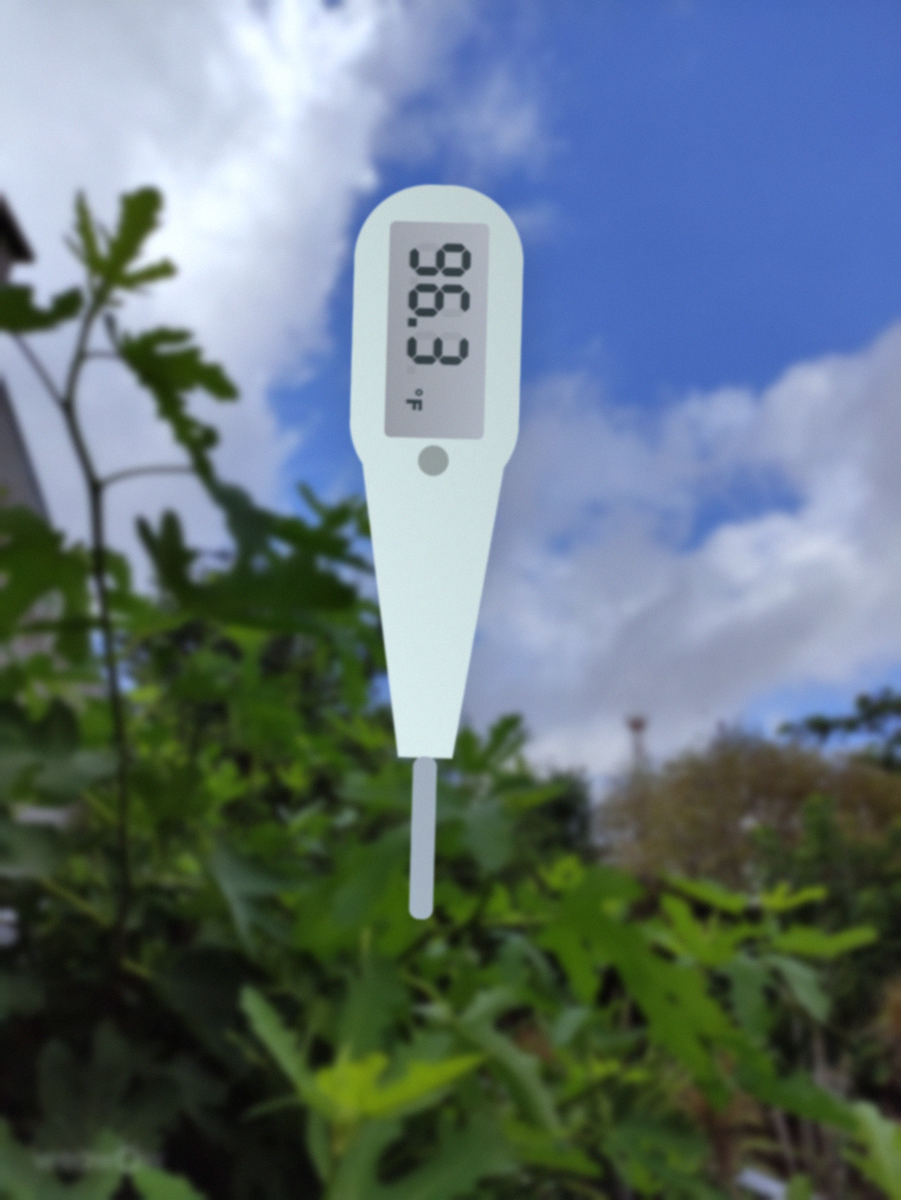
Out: 96.3 °F
